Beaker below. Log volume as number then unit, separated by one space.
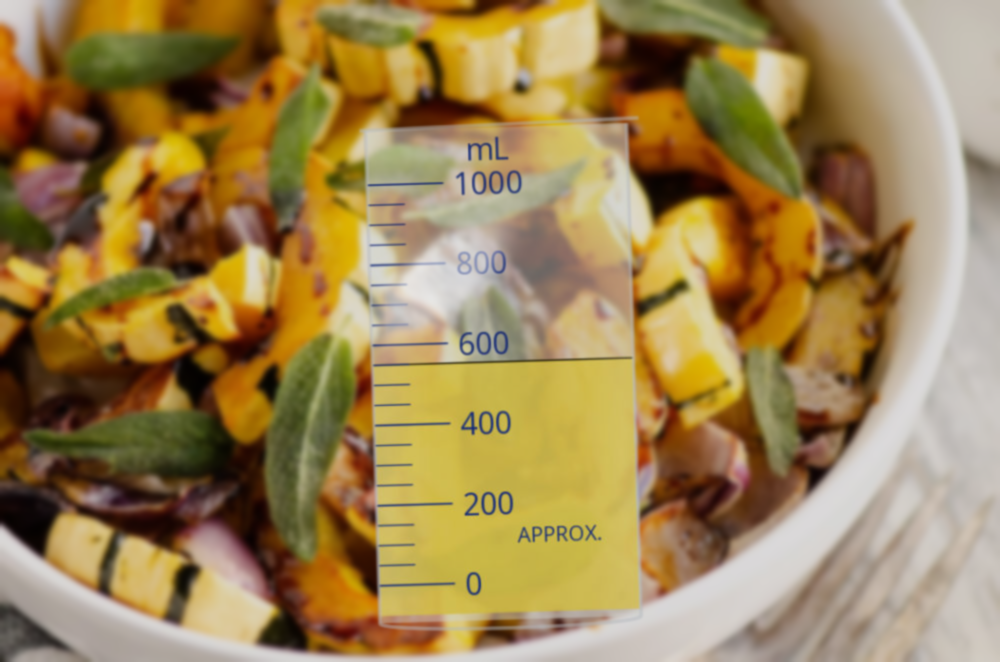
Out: 550 mL
